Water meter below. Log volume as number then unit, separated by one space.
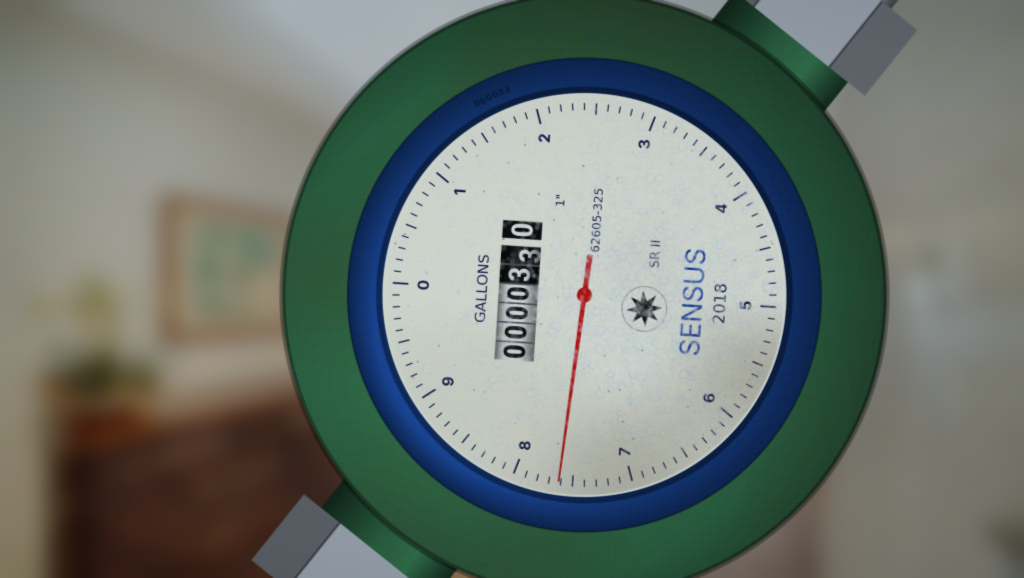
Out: 327.6 gal
